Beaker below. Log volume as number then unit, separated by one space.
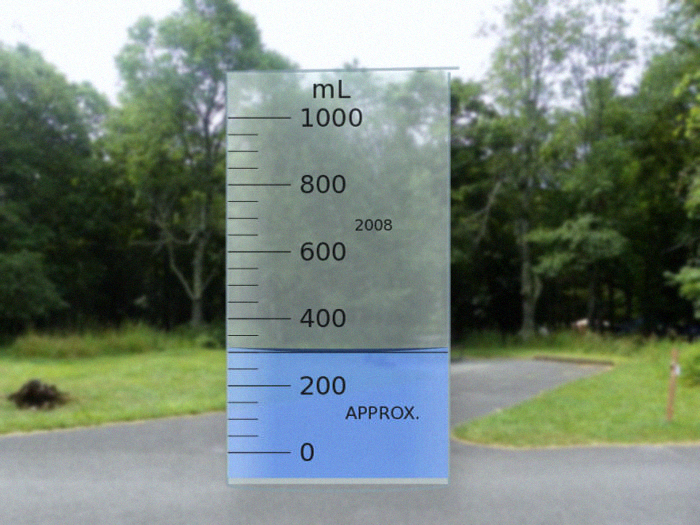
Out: 300 mL
